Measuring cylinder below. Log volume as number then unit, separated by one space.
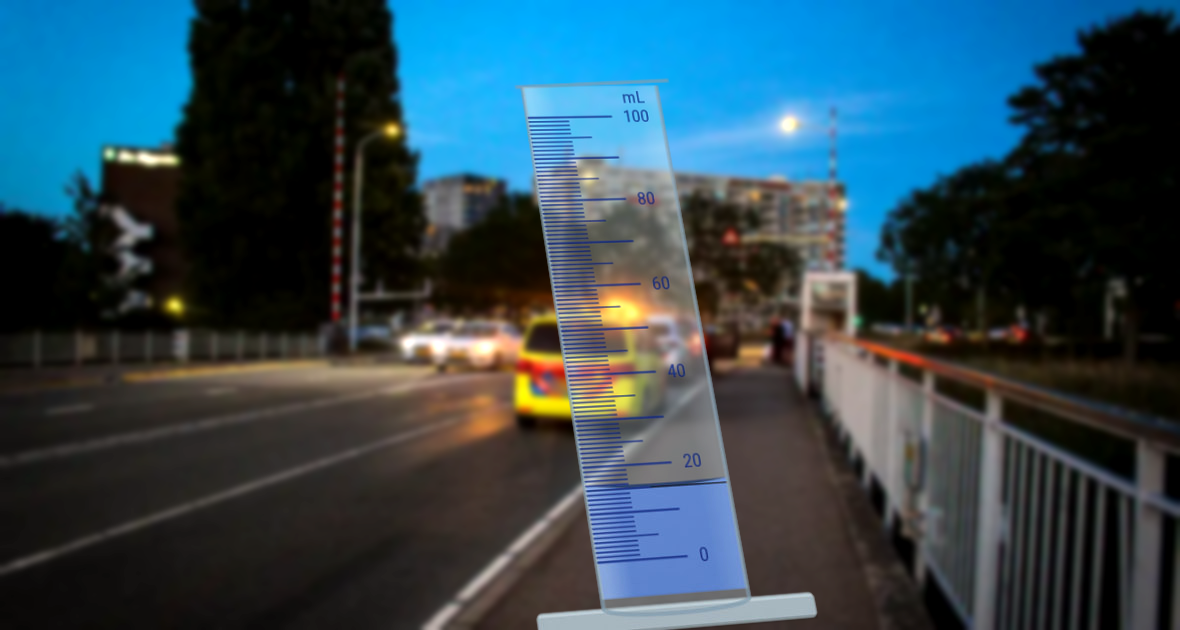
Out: 15 mL
